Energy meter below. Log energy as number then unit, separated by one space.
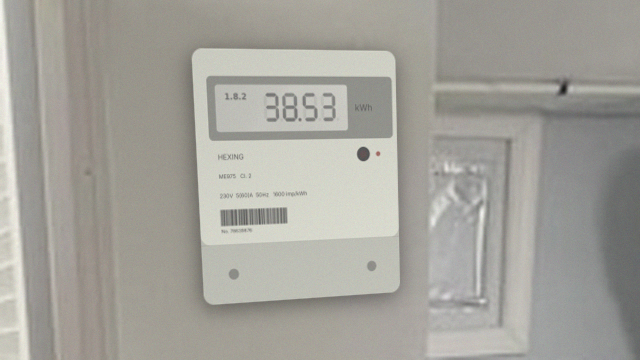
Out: 38.53 kWh
